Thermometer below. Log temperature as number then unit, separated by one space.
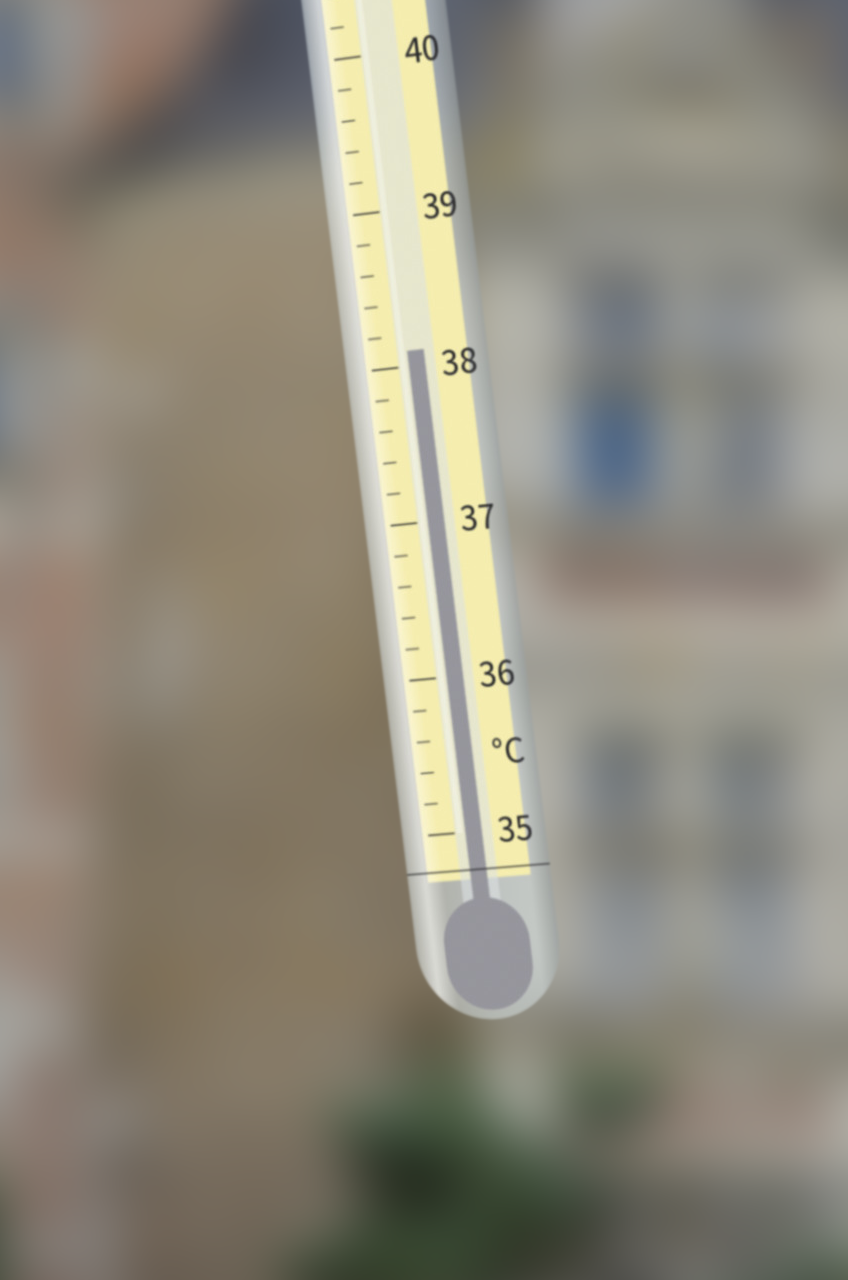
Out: 38.1 °C
